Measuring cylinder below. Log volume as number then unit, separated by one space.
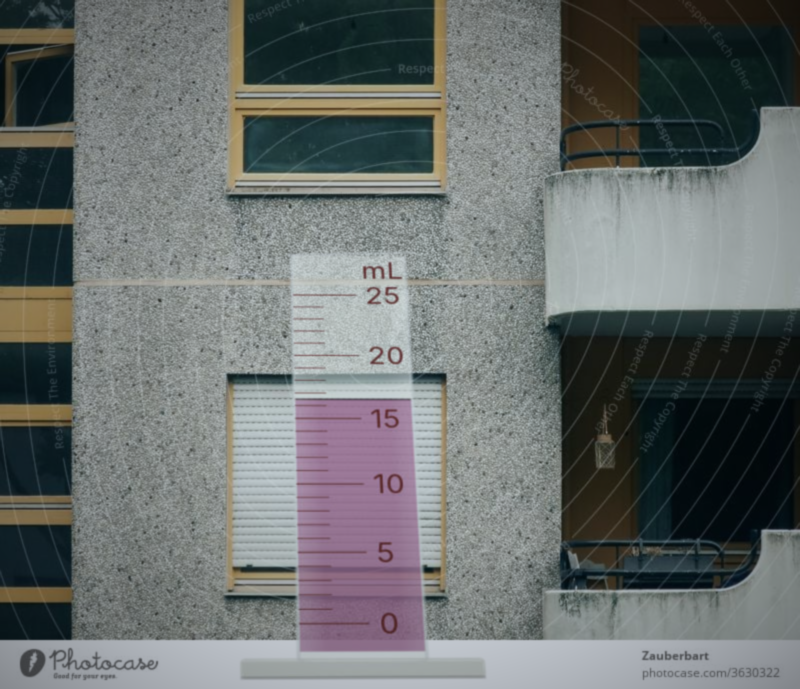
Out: 16.5 mL
